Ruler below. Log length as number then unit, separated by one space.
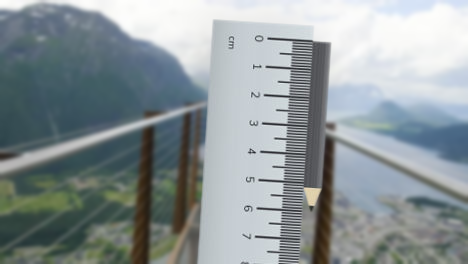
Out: 6 cm
